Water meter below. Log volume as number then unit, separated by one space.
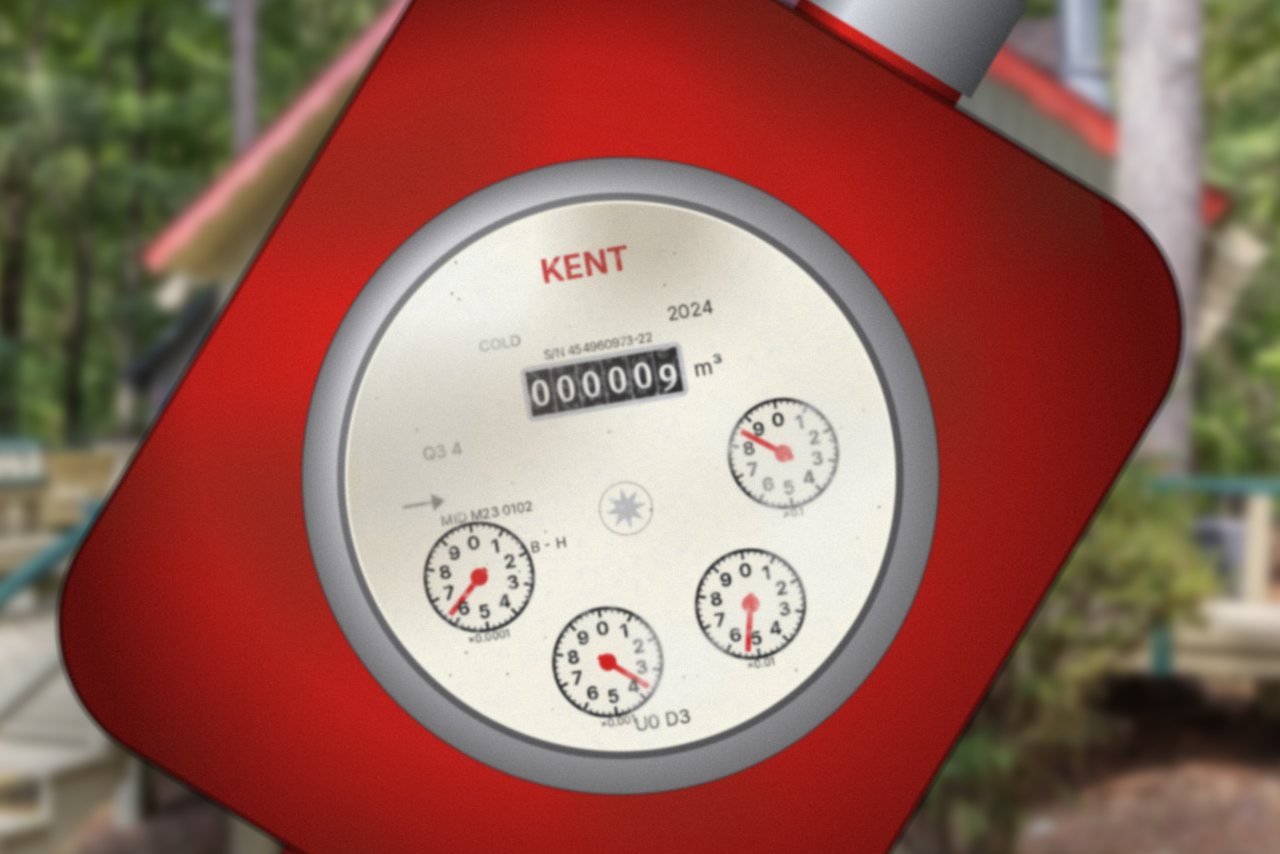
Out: 8.8536 m³
